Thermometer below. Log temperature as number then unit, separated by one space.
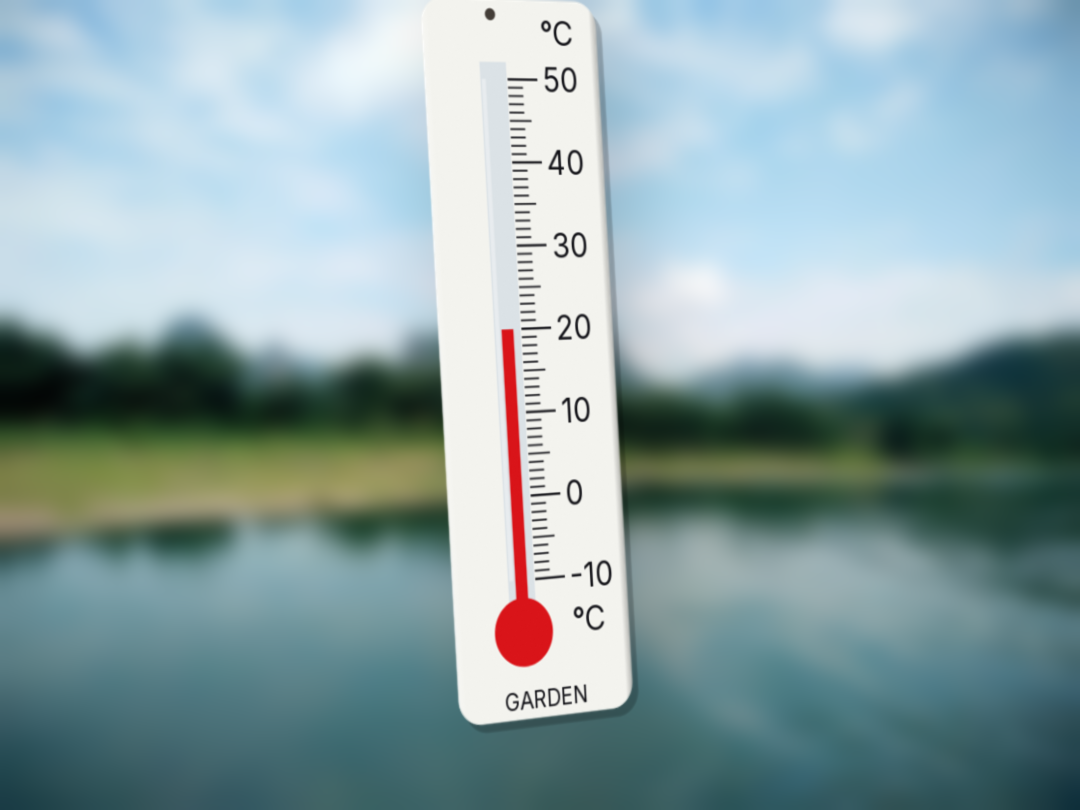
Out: 20 °C
